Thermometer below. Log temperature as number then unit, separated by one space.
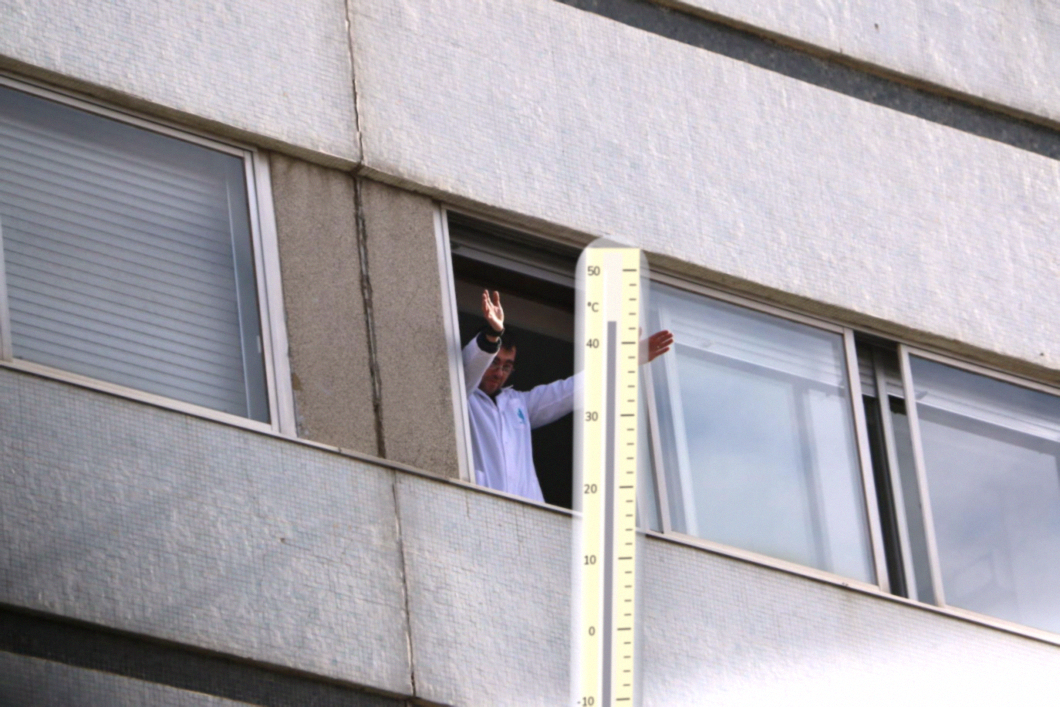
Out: 43 °C
